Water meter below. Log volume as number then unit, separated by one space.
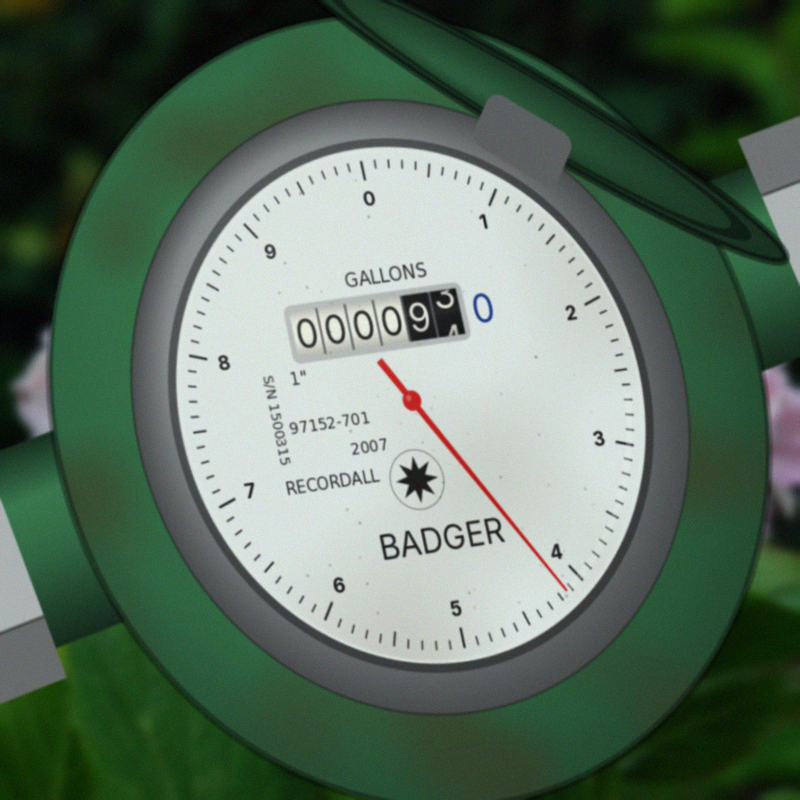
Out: 934.1 gal
